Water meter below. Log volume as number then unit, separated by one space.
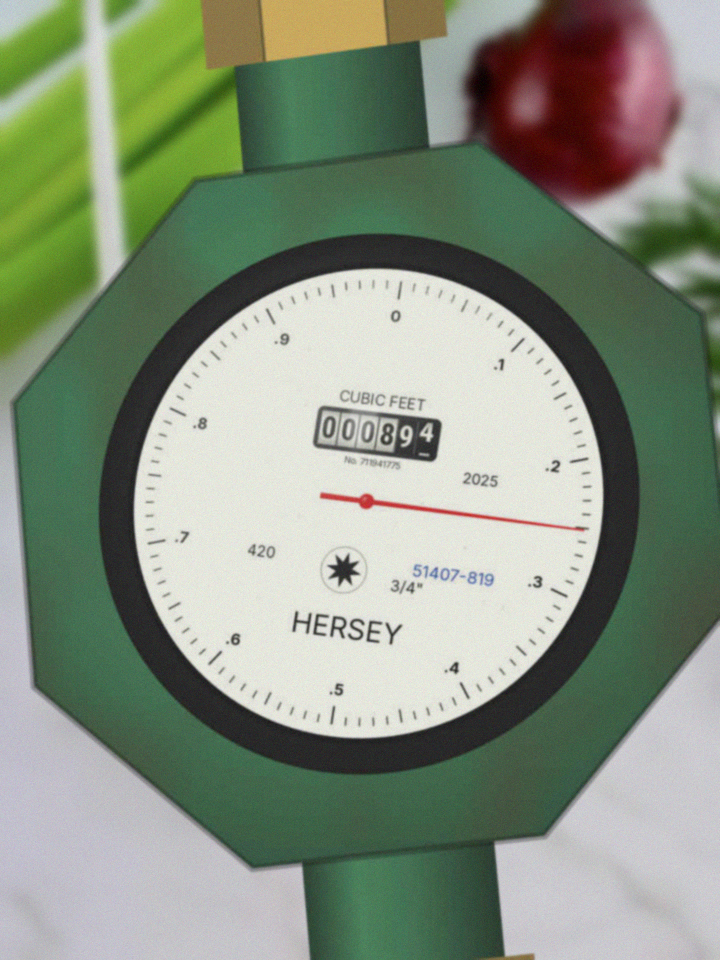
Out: 894.25 ft³
